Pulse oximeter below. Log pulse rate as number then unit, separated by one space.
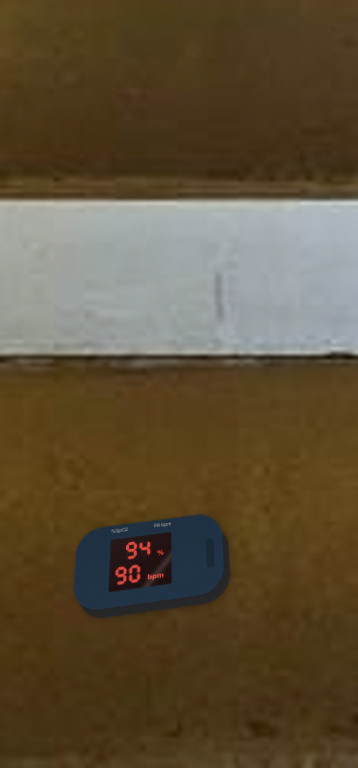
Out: 90 bpm
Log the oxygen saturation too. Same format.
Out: 94 %
